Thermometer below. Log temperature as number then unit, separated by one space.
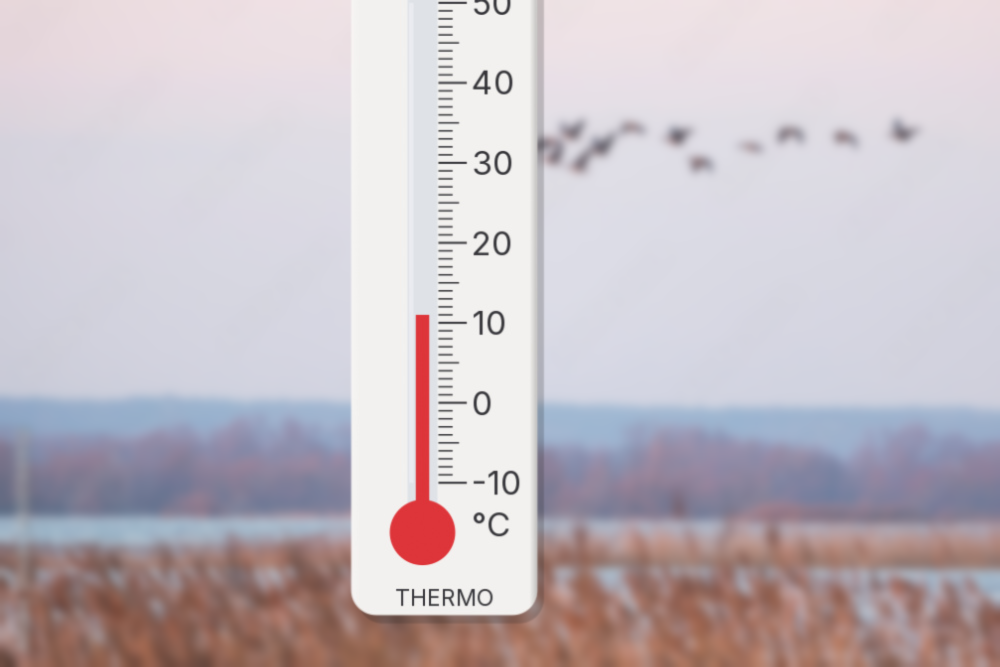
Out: 11 °C
